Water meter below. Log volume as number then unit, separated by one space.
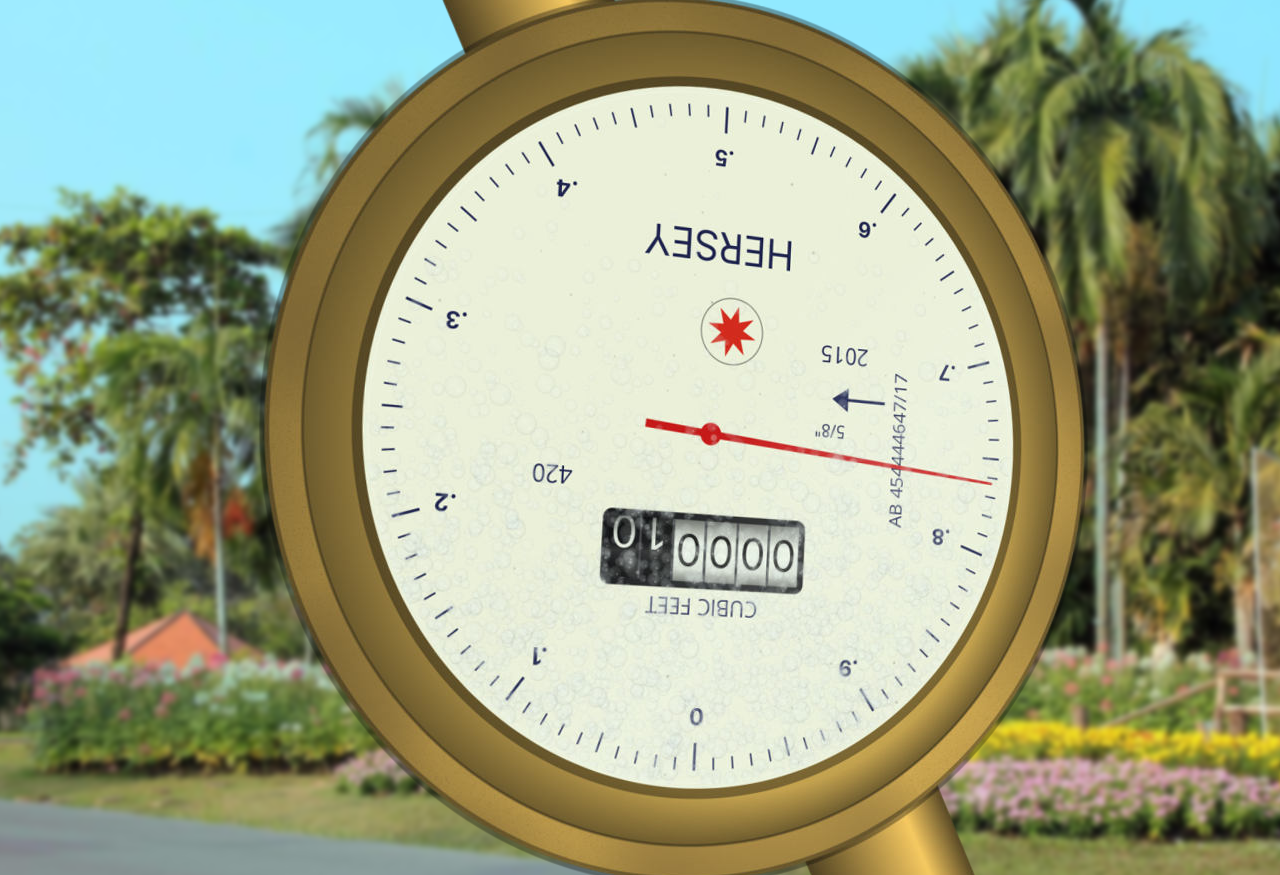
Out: 9.76 ft³
